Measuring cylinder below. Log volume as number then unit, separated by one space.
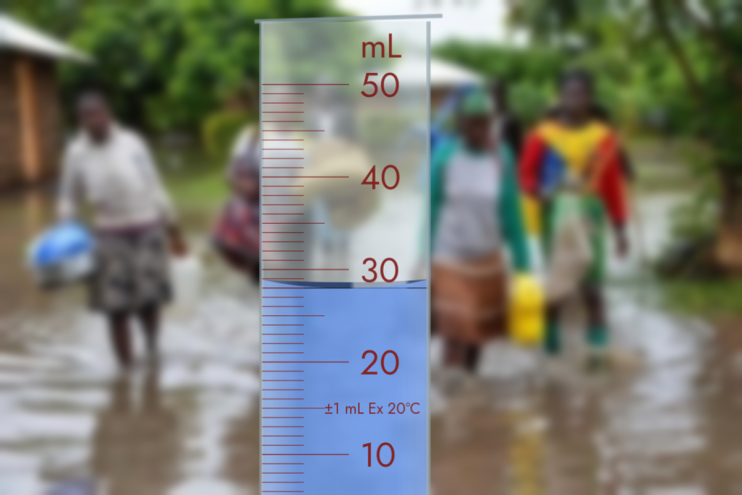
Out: 28 mL
